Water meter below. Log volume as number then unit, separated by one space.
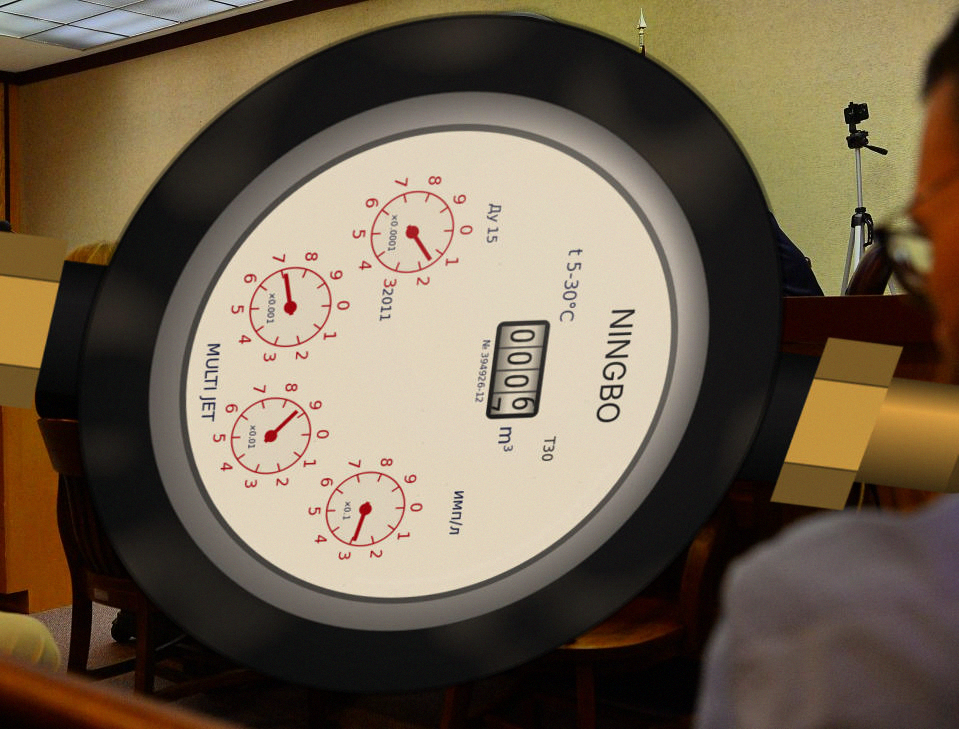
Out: 6.2871 m³
